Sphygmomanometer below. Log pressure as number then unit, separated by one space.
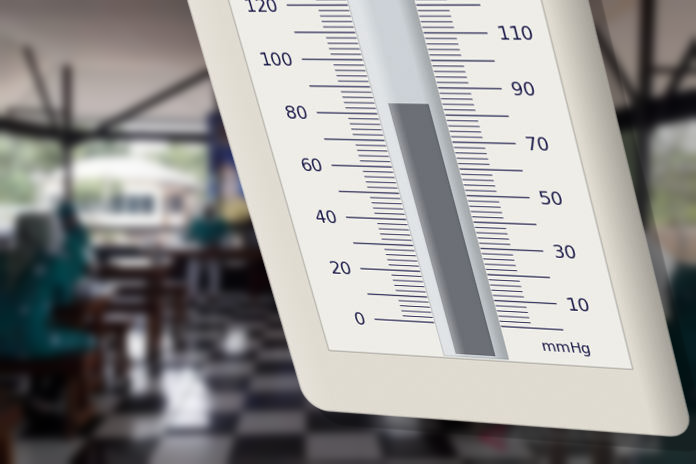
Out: 84 mmHg
